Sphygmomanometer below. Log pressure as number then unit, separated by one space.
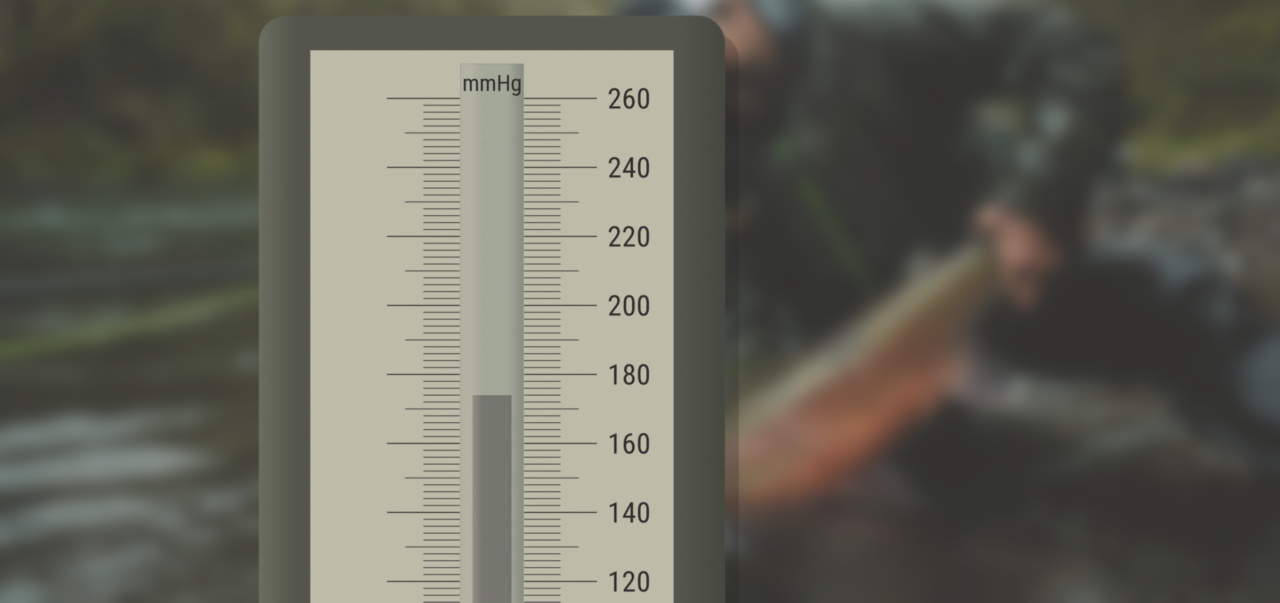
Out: 174 mmHg
